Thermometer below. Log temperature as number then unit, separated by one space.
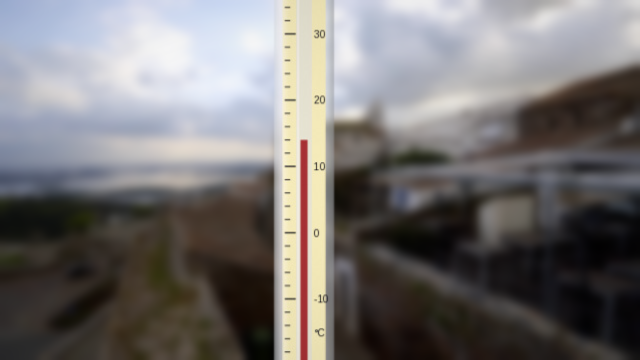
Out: 14 °C
